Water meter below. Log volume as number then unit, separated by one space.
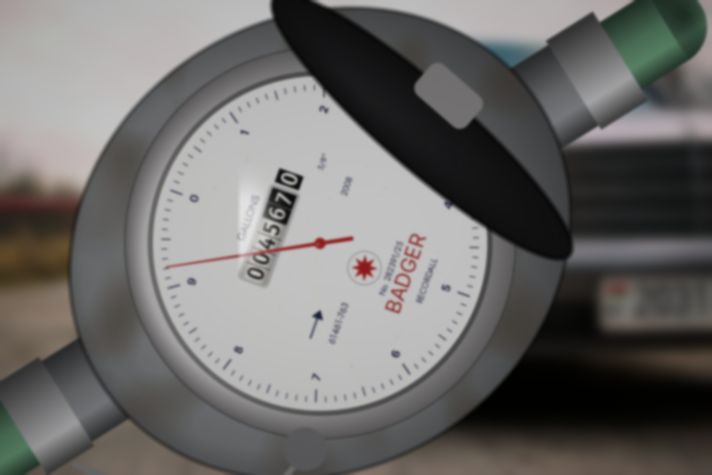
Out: 45669.2 gal
